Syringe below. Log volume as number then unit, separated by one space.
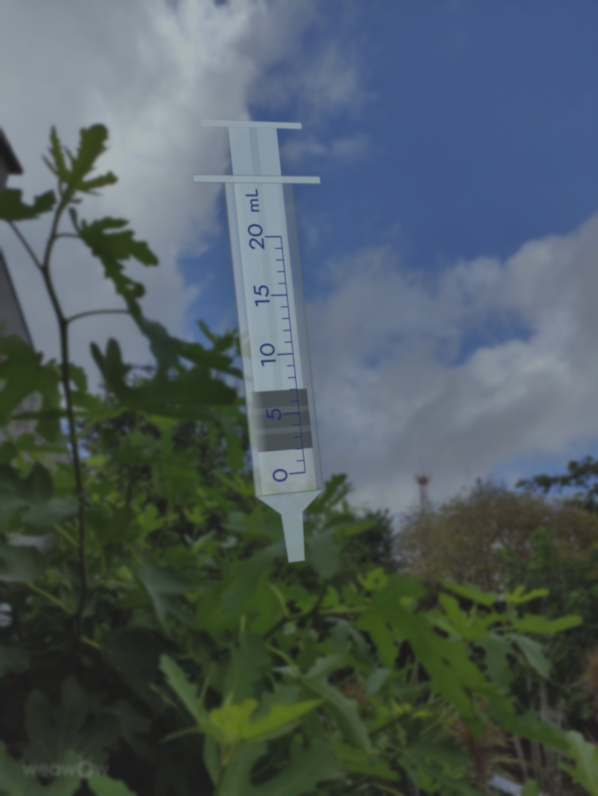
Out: 2 mL
